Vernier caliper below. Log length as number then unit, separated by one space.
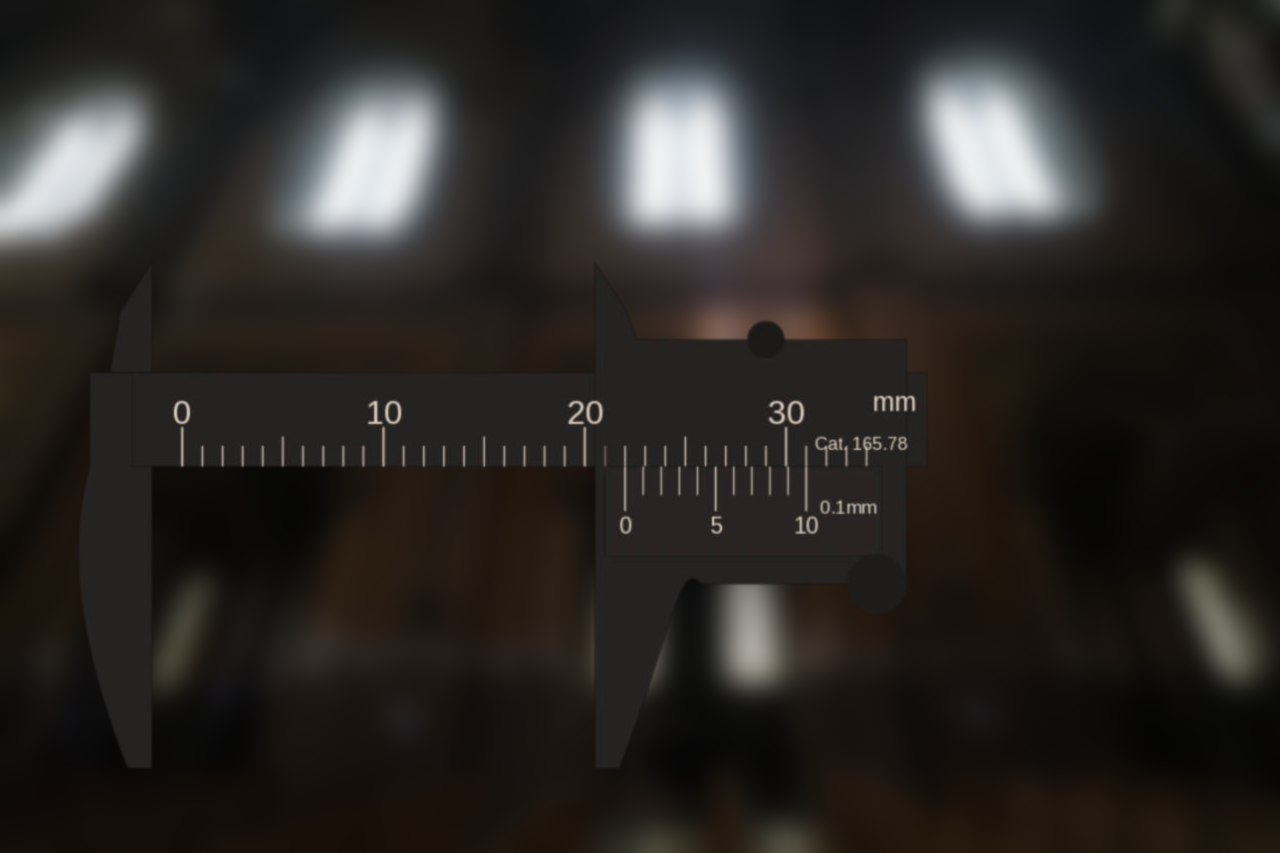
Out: 22.0 mm
